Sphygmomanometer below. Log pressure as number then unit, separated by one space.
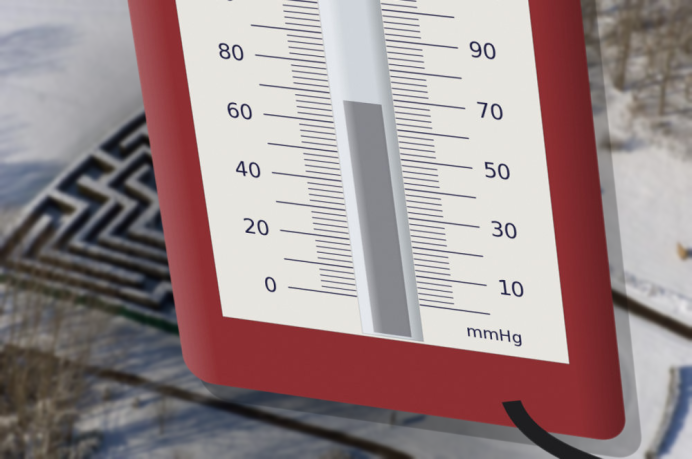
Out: 68 mmHg
